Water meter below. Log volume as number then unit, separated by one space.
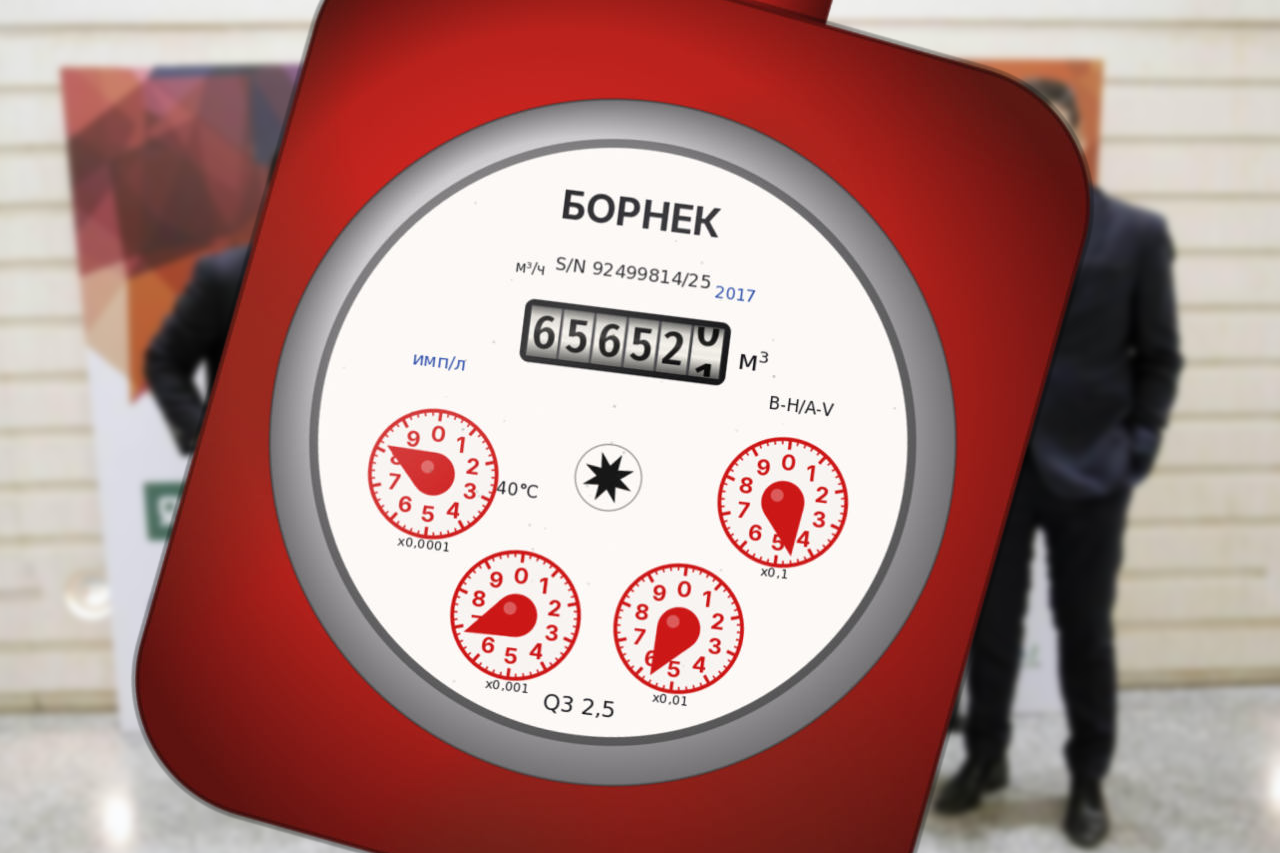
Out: 656520.4568 m³
